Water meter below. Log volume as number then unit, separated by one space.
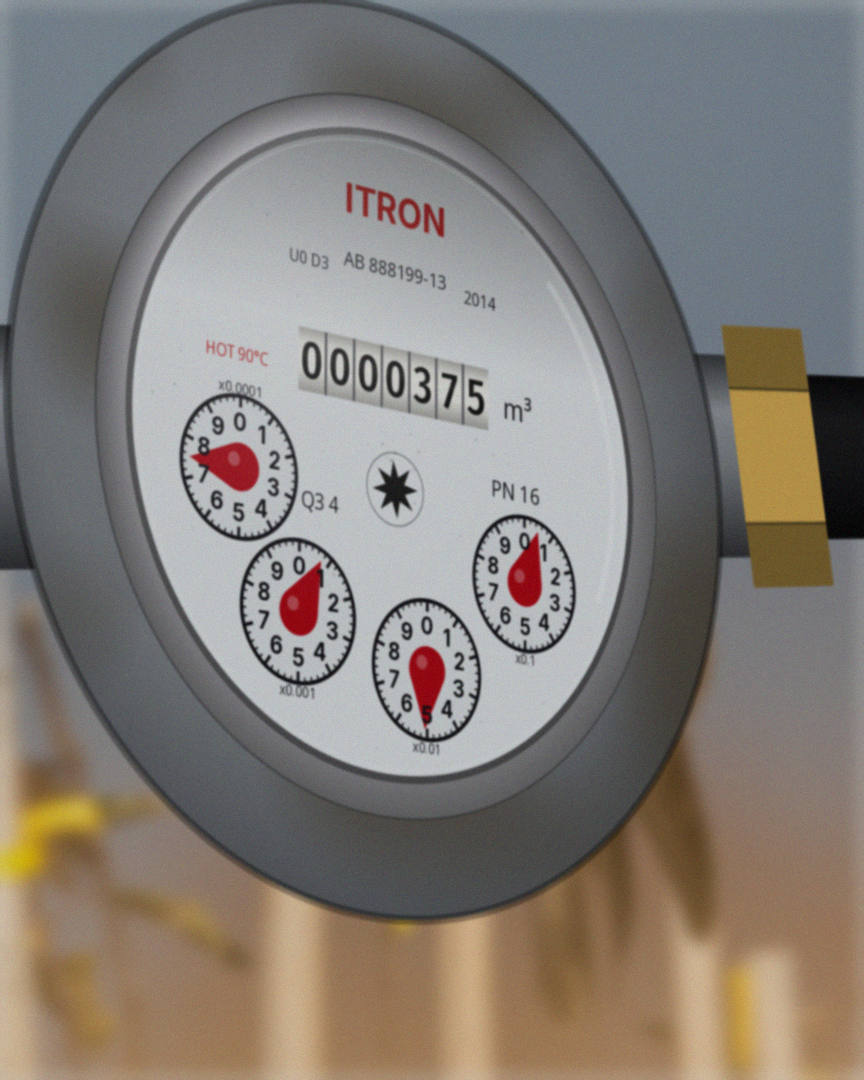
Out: 375.0507 m³
